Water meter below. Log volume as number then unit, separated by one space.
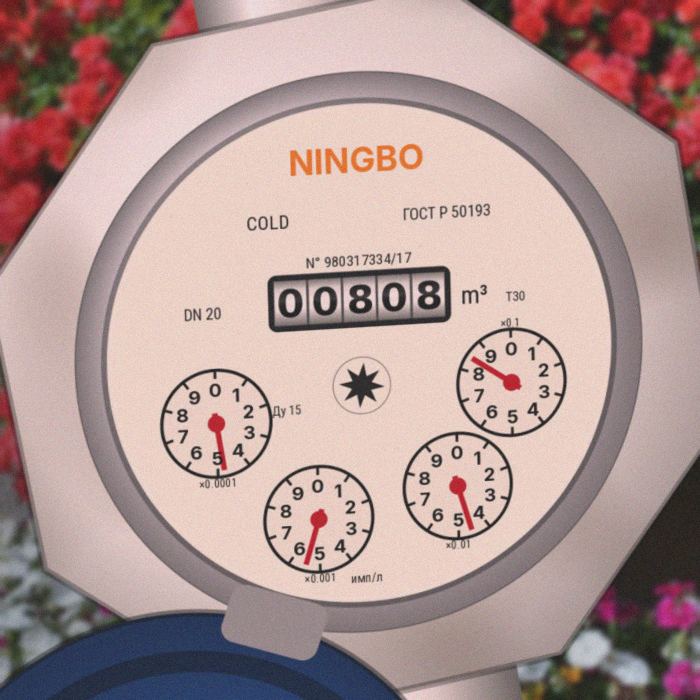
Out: 808.8454 m³
